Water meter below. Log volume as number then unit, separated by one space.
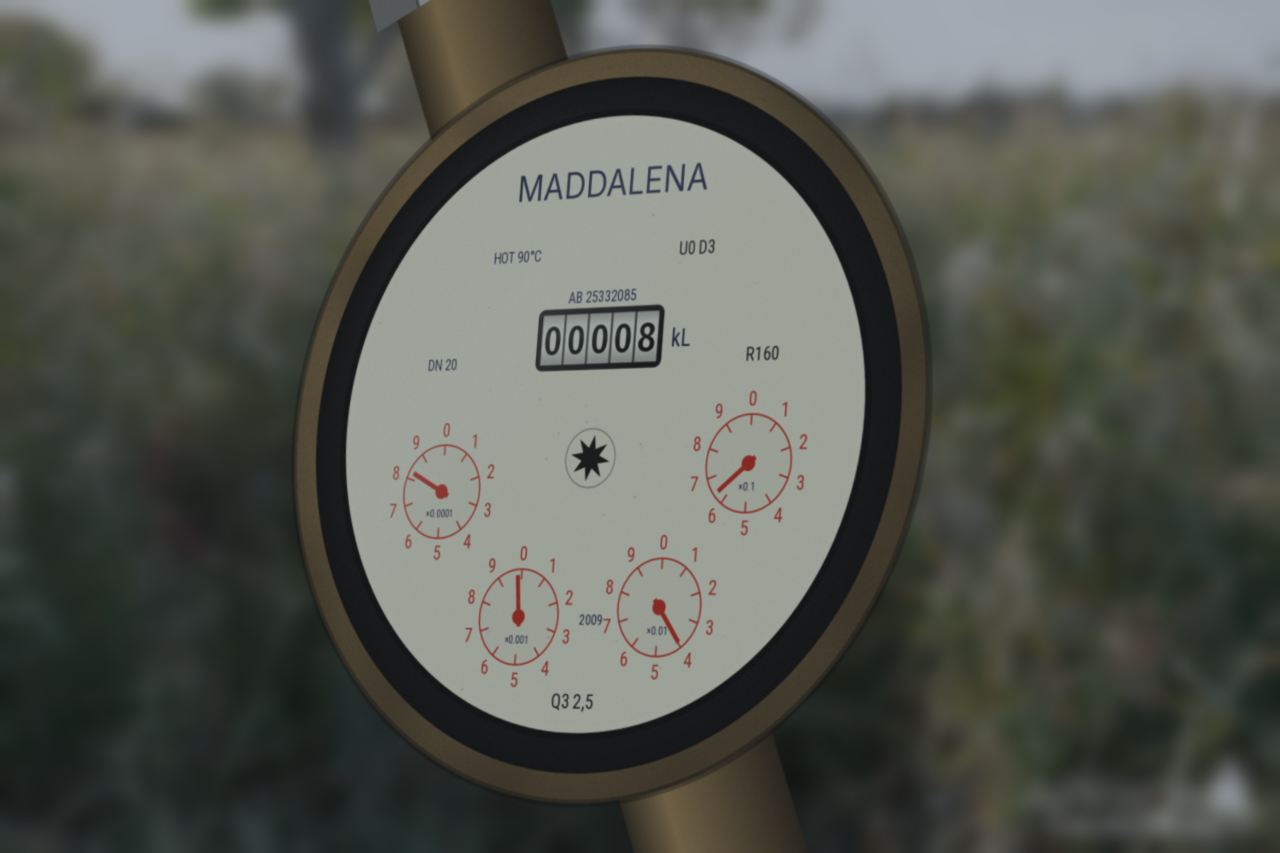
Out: 8.6398 kL
